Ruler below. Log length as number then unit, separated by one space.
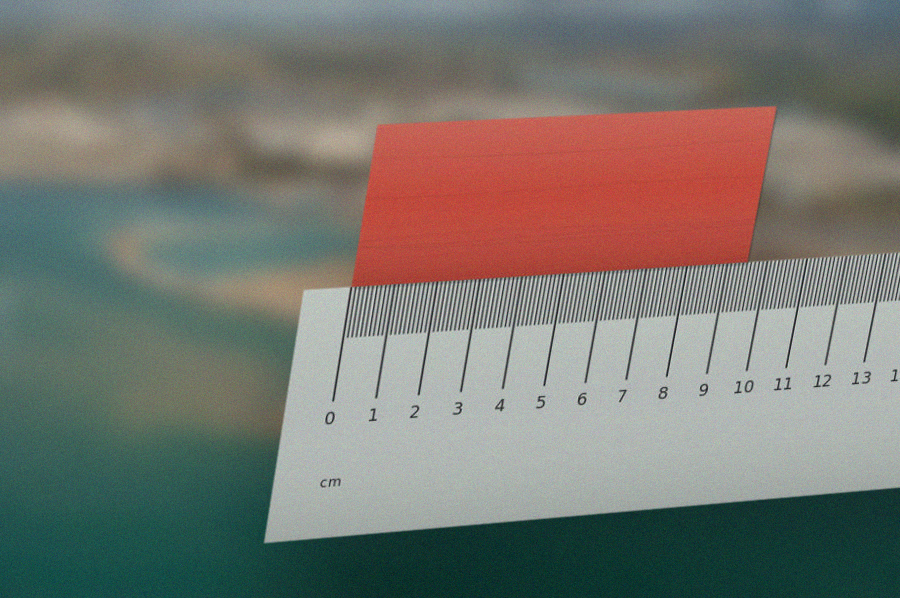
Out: 9.5 cm
